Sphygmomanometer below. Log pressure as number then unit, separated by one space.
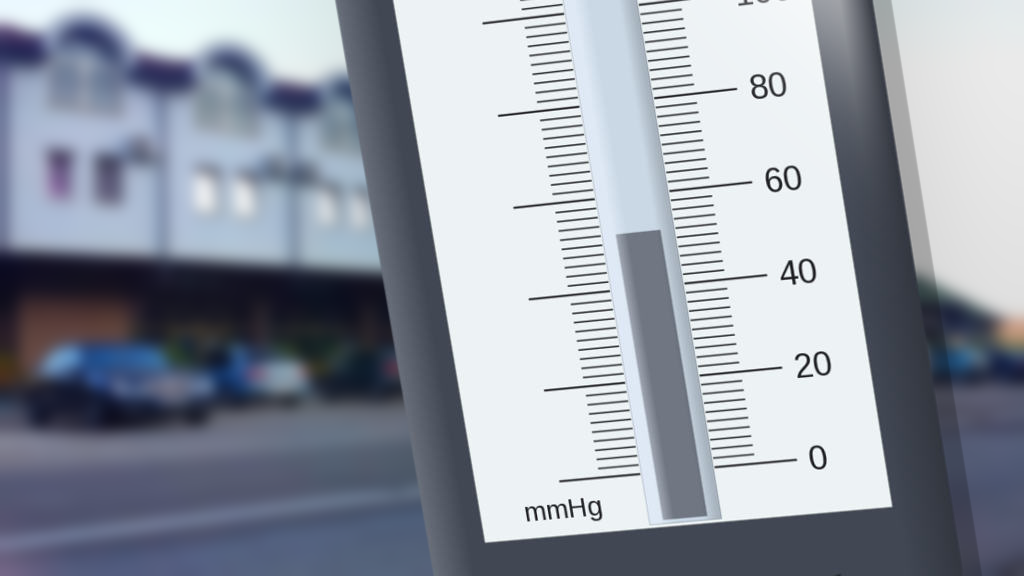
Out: 52 mmHg
